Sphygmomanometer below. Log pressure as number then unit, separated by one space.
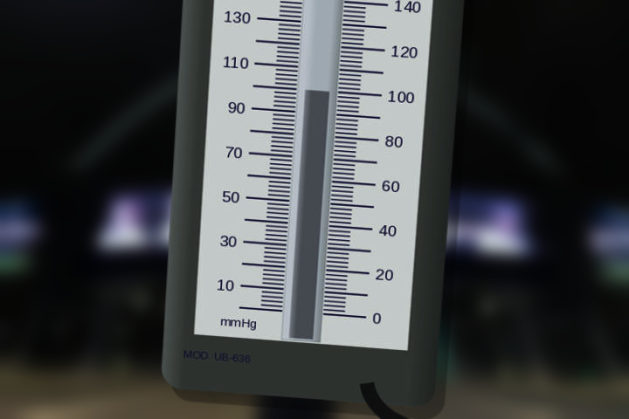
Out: 100 mmHg
